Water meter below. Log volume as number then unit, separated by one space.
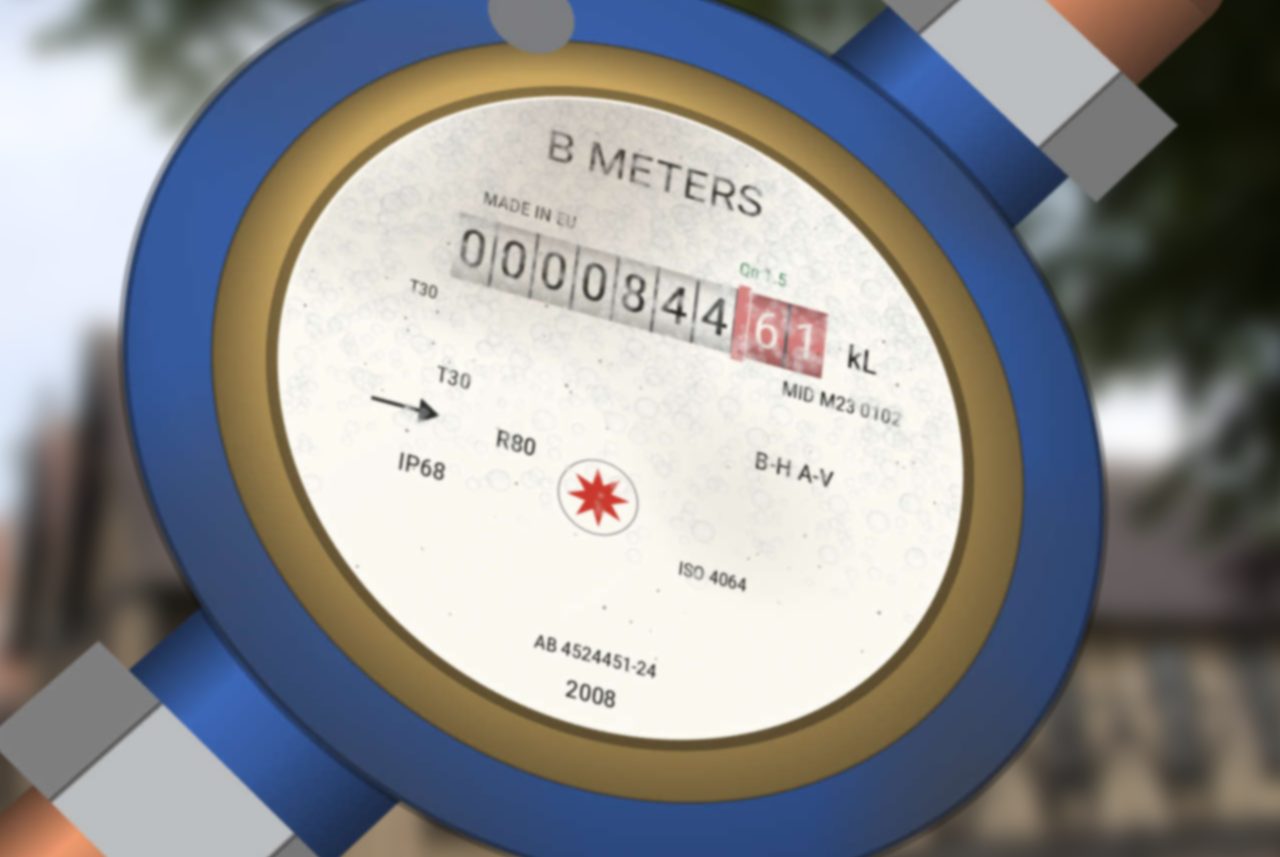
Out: 844.61 kL
